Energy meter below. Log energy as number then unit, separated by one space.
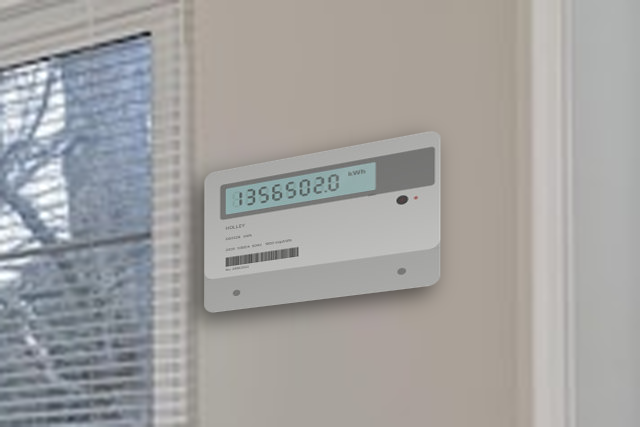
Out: 1356502.0 kWh
